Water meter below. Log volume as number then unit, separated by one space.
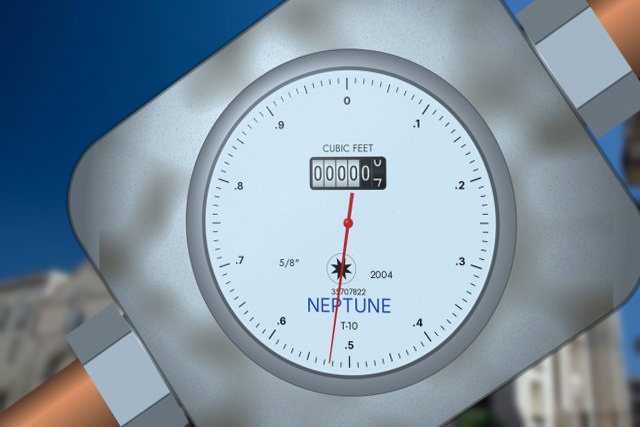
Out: 6.52 ft³
